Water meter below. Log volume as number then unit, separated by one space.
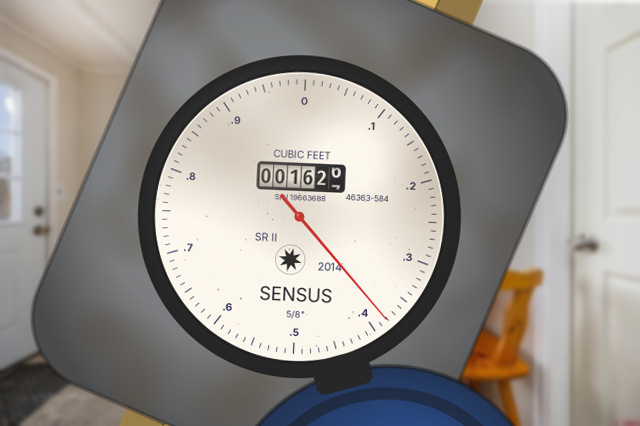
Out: 1626.38 ft³
